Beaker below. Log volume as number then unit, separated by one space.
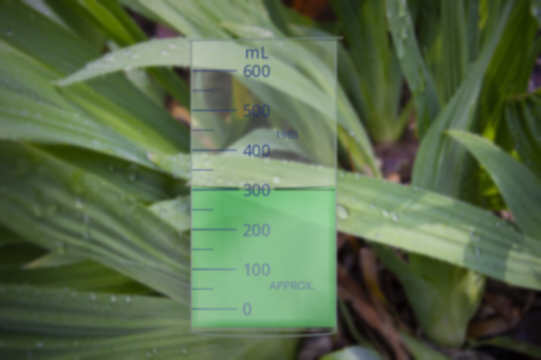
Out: 300 mL
